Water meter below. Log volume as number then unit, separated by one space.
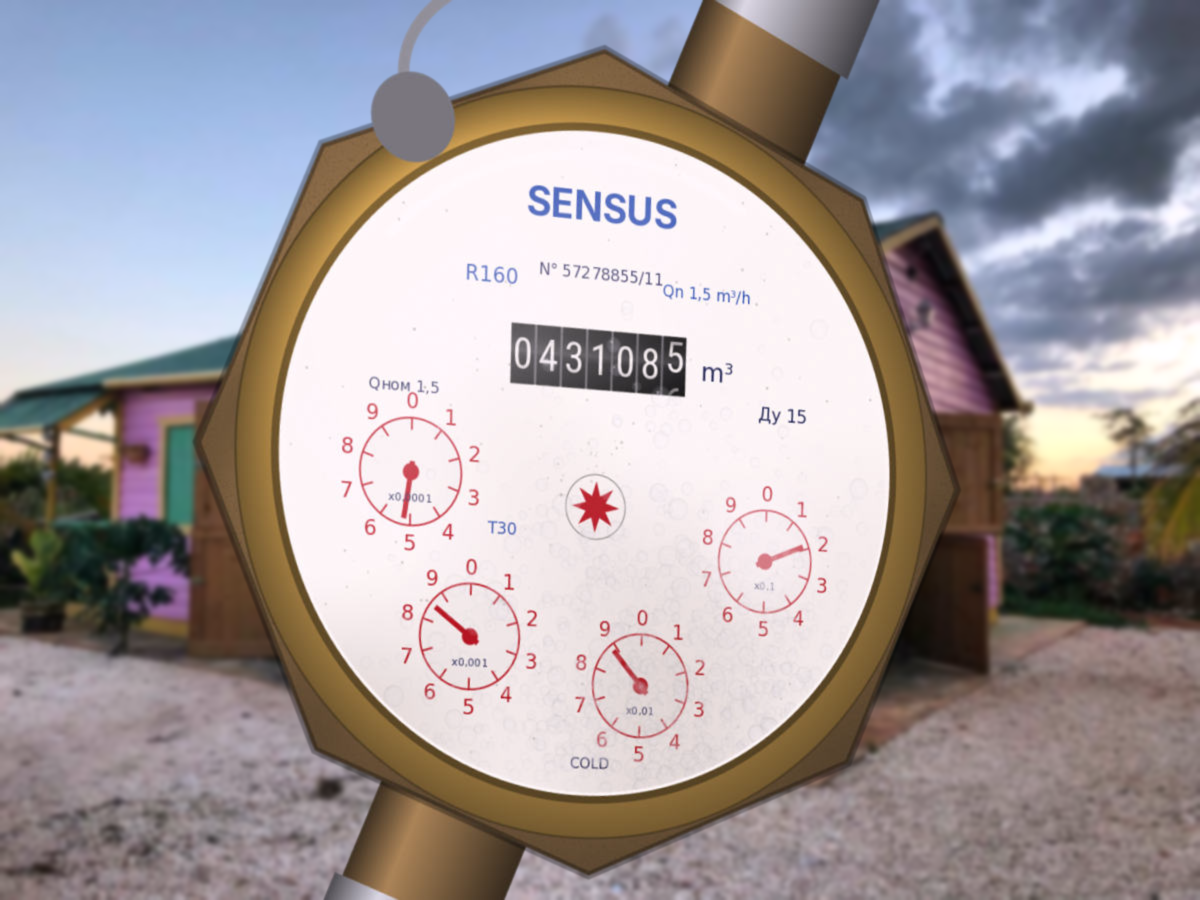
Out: 431085.1885 m³
